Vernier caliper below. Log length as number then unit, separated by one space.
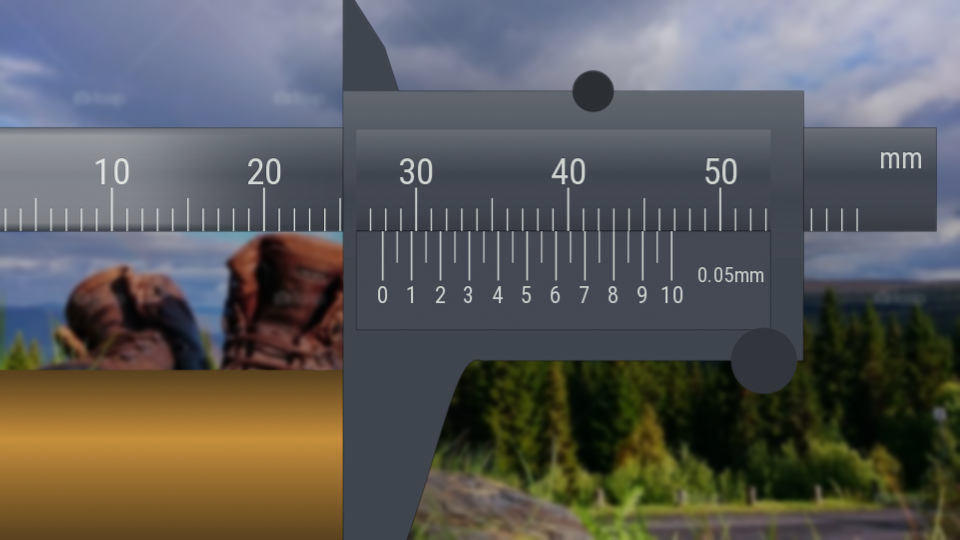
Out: 27.8 mm
